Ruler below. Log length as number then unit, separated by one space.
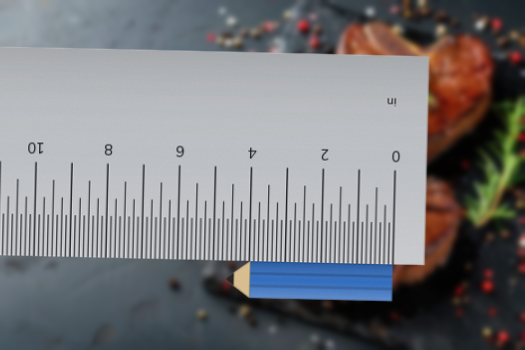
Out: 4.625 in
